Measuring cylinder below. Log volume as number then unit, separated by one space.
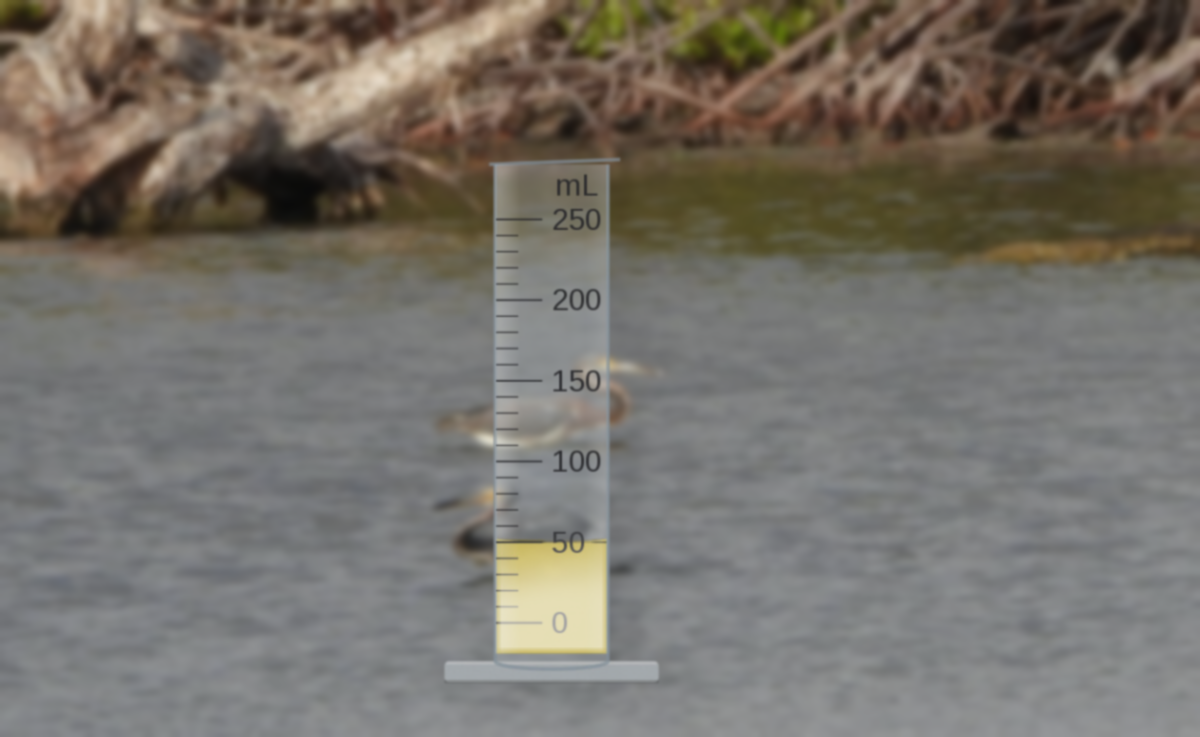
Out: 50 mL
